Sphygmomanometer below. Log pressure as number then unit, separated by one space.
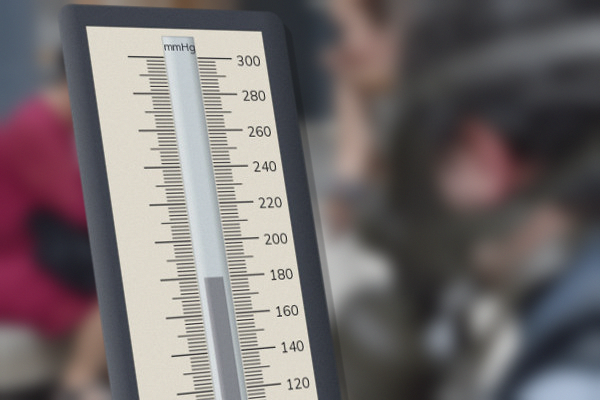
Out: 180 mmHg
